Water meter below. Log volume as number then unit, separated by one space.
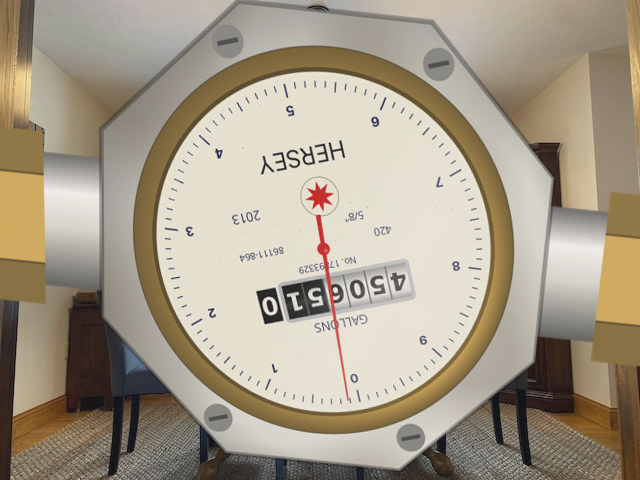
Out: 4506510.1 gal
